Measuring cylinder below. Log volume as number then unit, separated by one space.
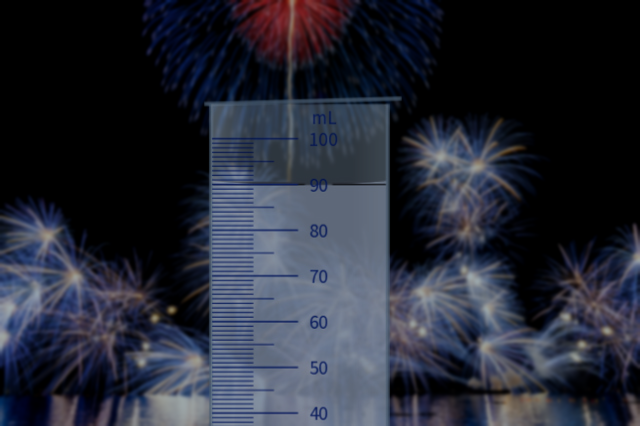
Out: 90 mL
